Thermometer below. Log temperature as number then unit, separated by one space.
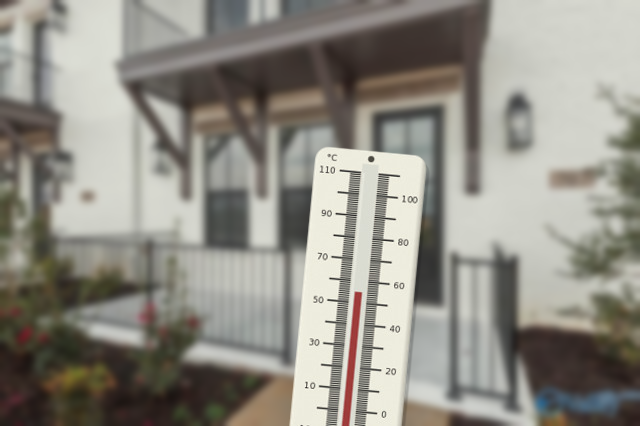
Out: 55 °C
